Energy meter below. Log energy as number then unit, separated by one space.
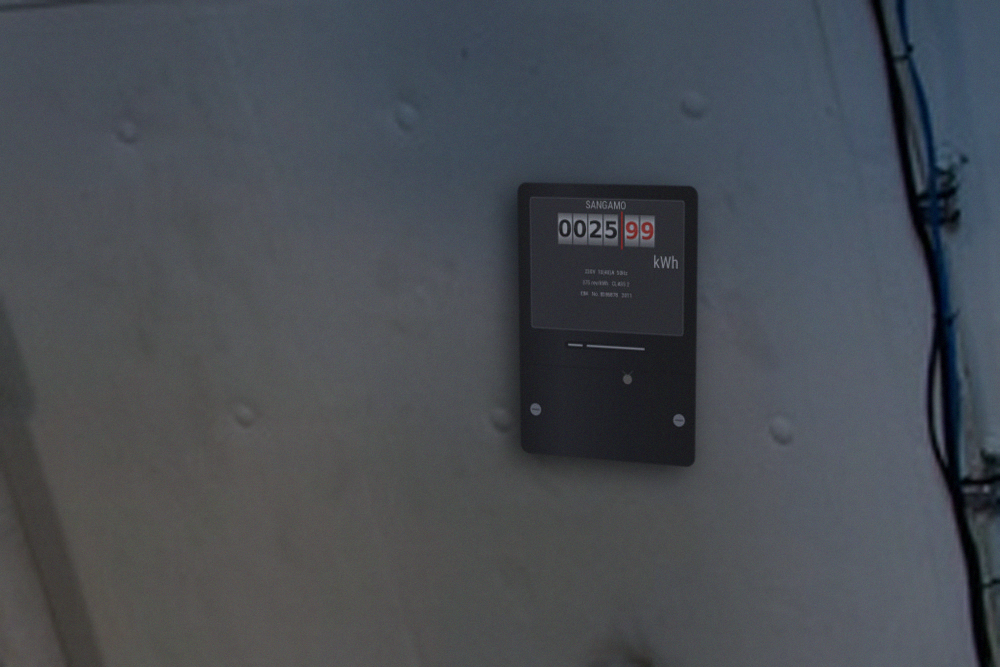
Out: 25.99 kWh
